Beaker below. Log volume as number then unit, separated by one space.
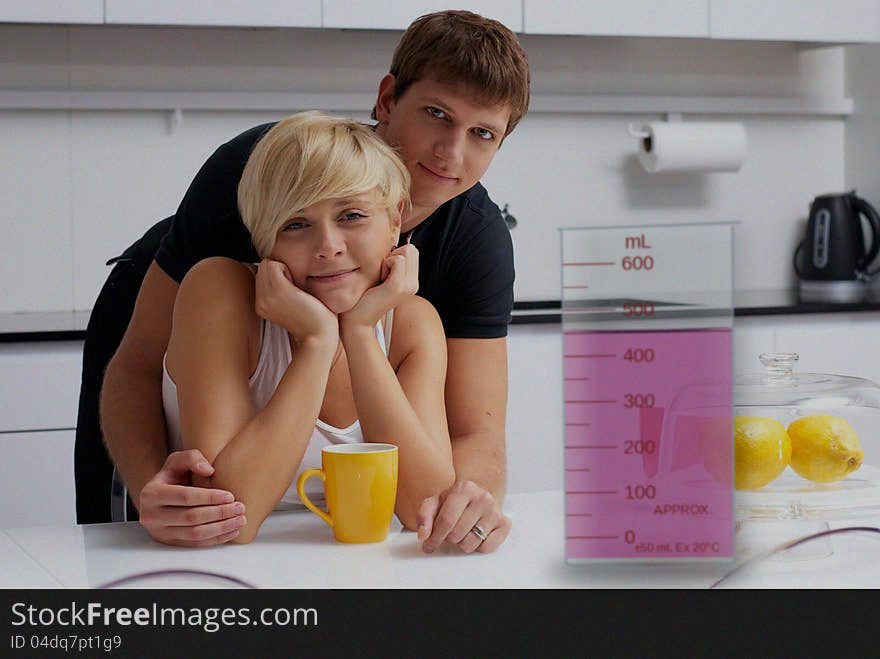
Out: 450 mL
